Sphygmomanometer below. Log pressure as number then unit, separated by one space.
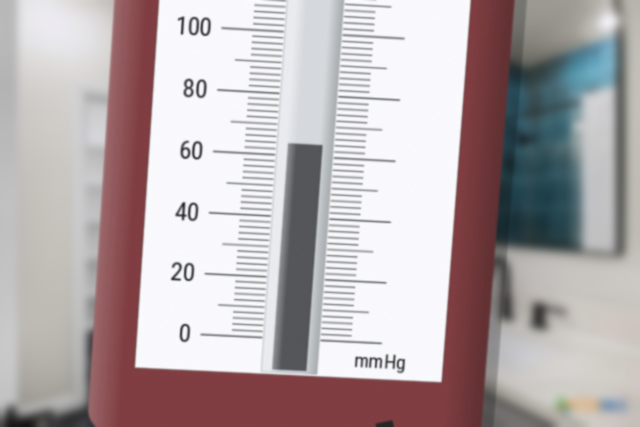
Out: 64 mmHg
